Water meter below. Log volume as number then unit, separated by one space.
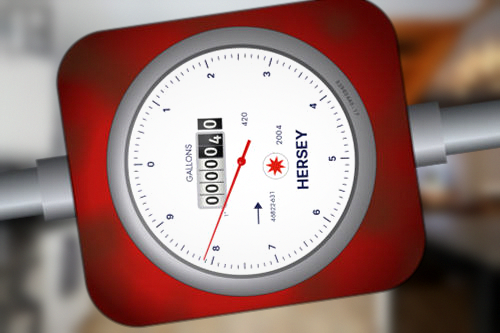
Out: 38.1 gal
